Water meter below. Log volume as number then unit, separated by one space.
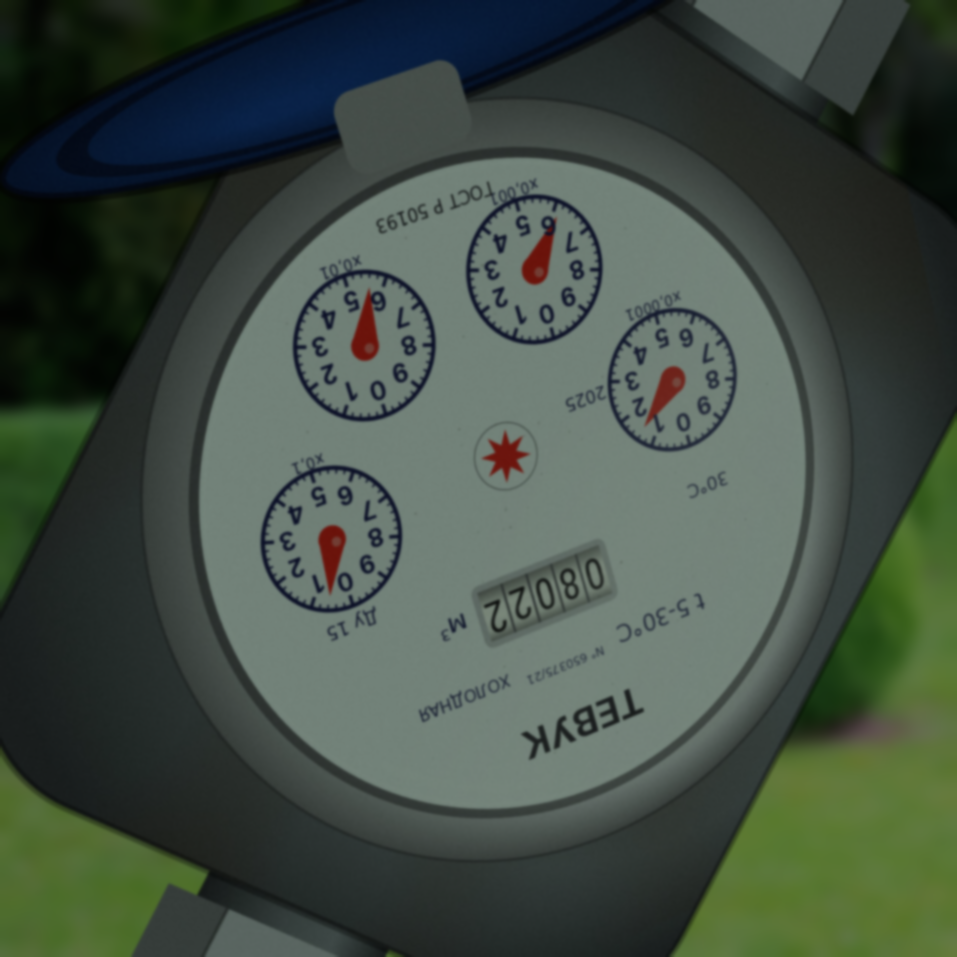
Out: 8022.0561 m³
